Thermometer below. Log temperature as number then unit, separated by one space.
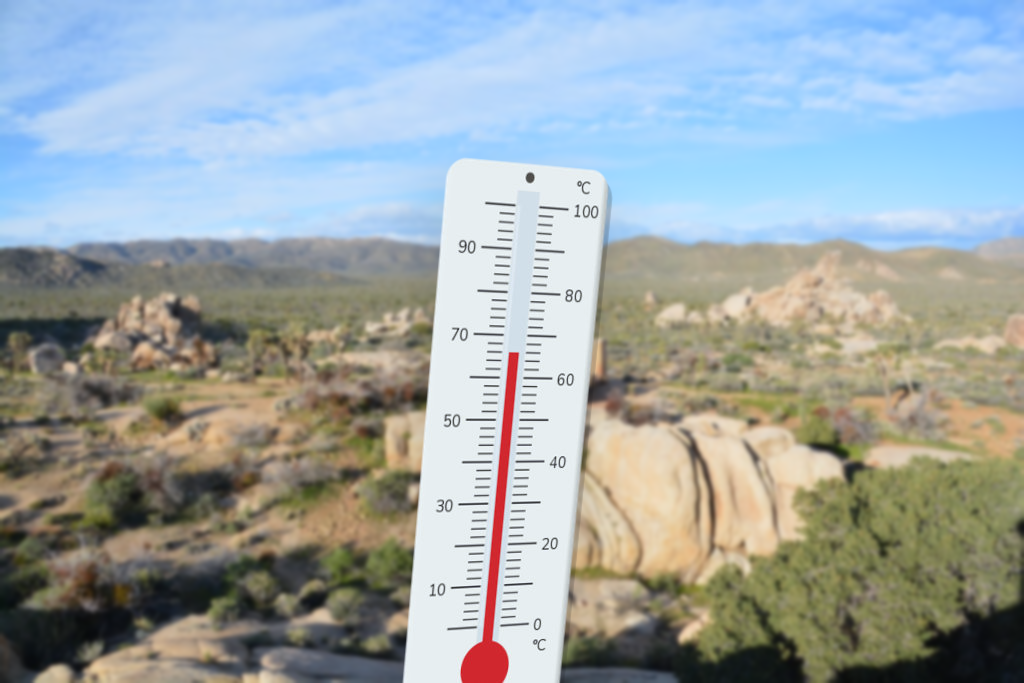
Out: 66 °C
